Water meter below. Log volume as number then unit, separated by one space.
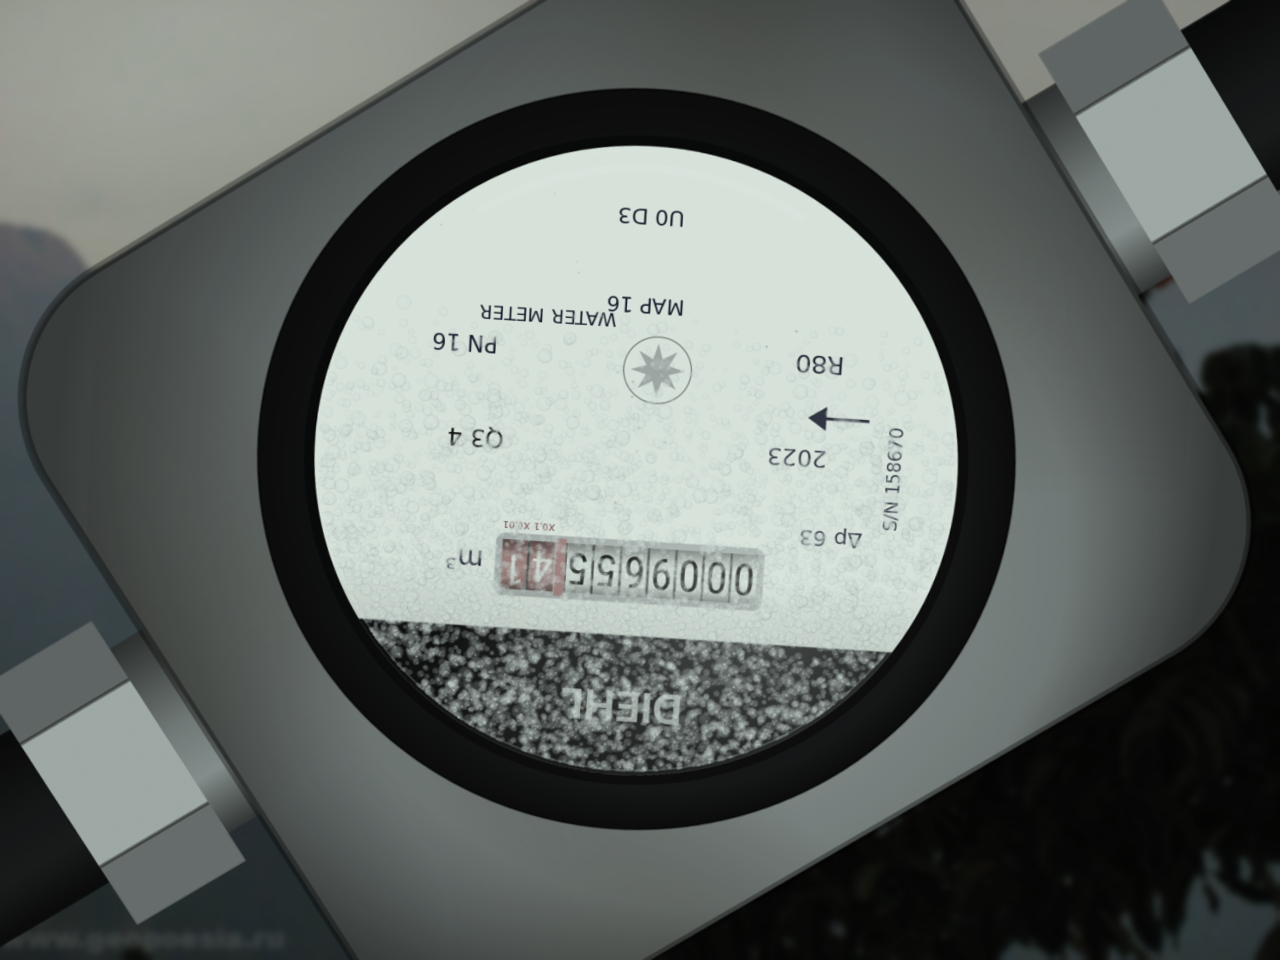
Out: 9655.41 m³
